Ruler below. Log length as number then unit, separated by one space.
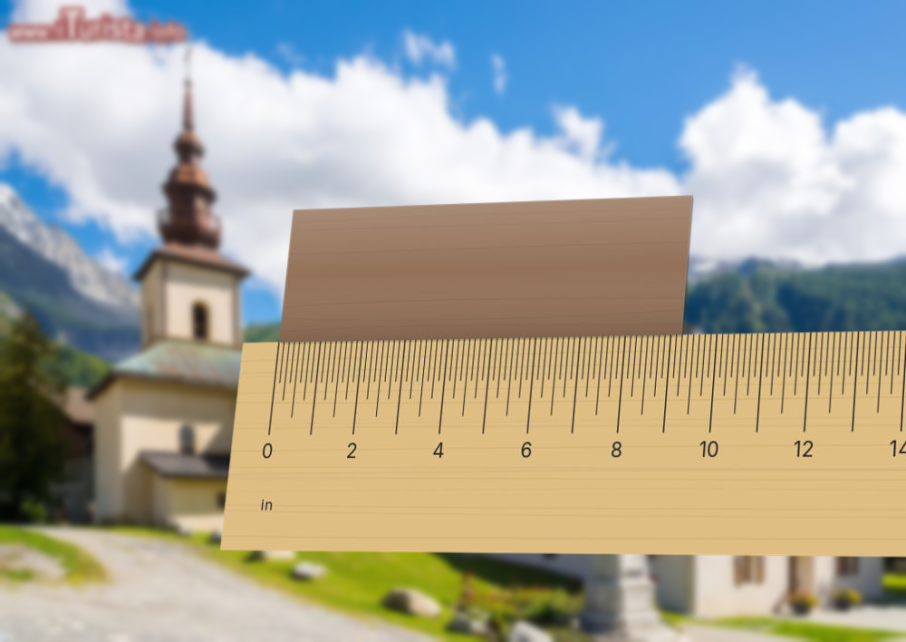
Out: 9.25 in
